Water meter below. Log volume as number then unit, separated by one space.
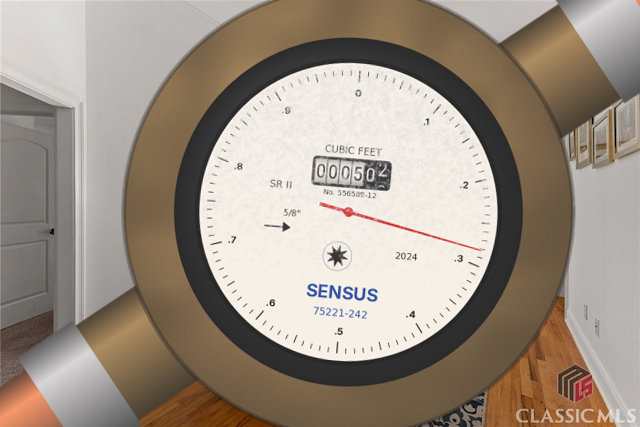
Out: 502.28 ft³
